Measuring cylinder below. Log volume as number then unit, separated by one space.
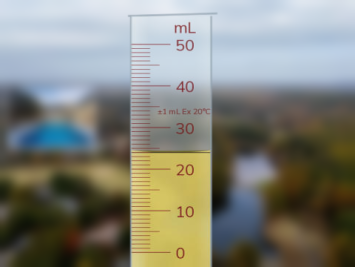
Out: 24 mL
